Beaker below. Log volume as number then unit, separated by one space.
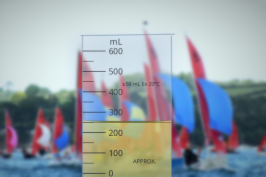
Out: 250 mL
